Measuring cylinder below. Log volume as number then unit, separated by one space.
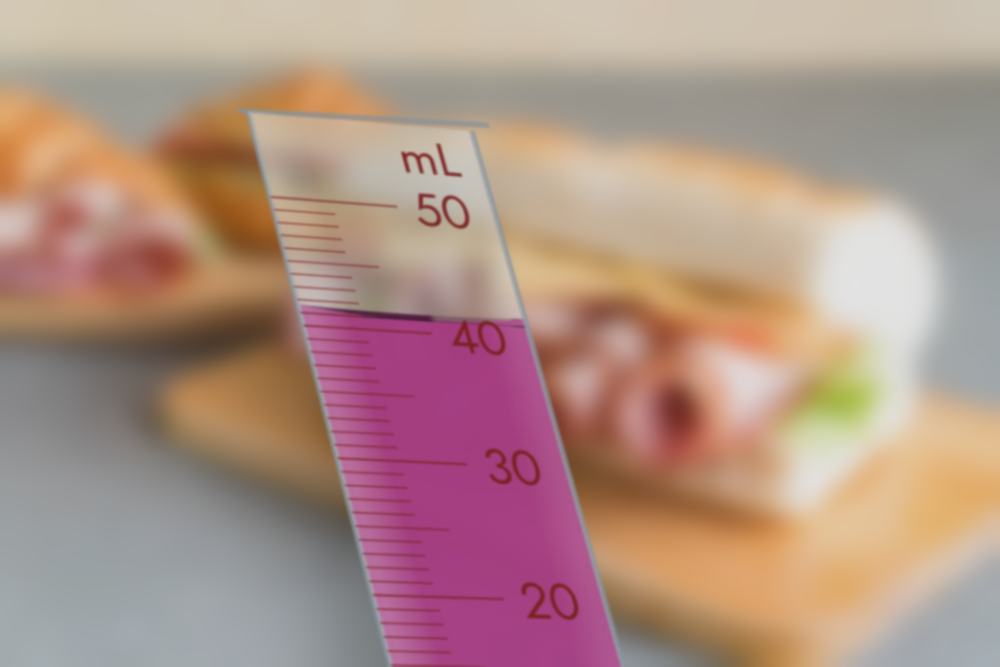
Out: 41 mL
